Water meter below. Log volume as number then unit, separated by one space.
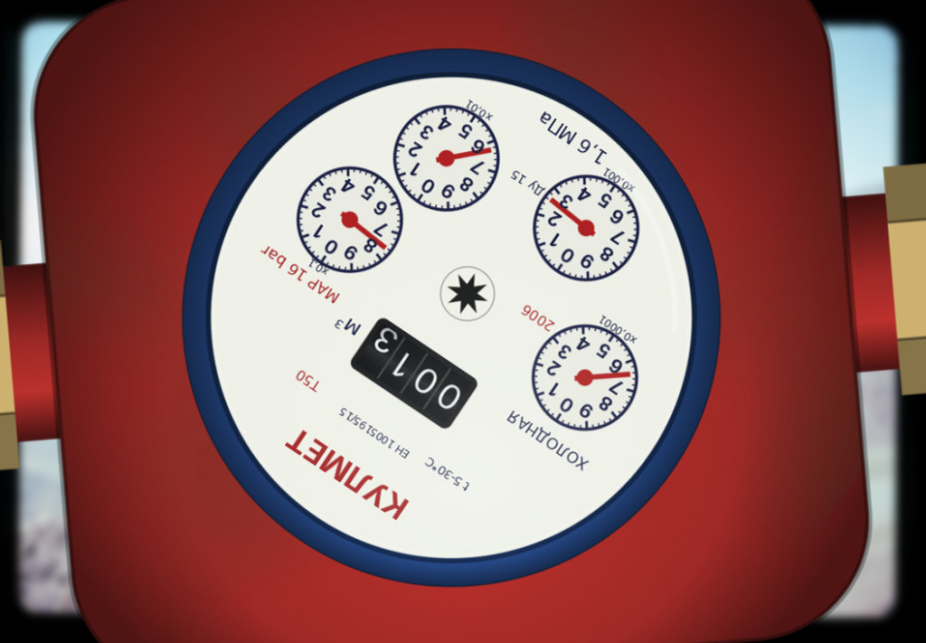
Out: 12.7626 m³
